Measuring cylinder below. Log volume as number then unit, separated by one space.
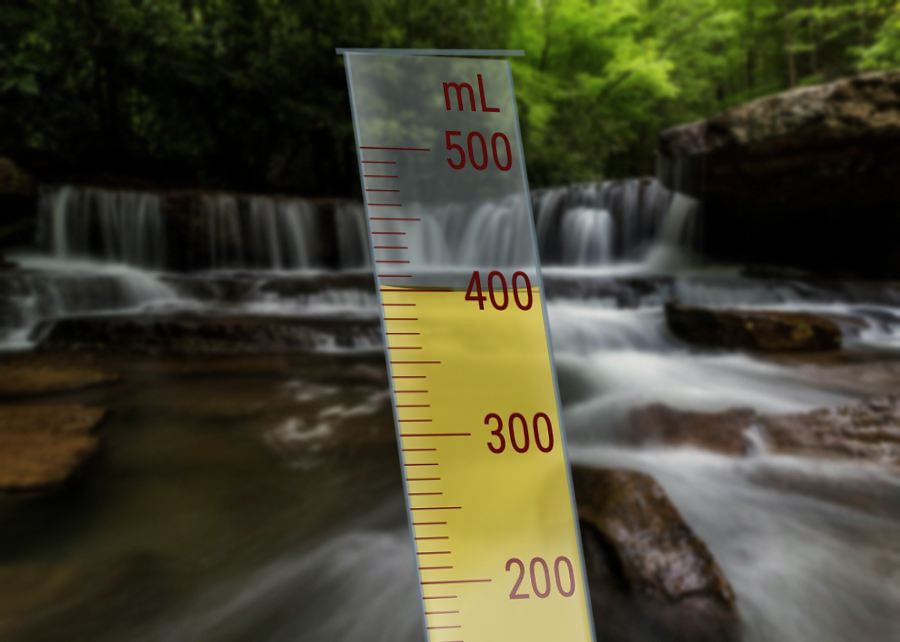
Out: 400 mL
